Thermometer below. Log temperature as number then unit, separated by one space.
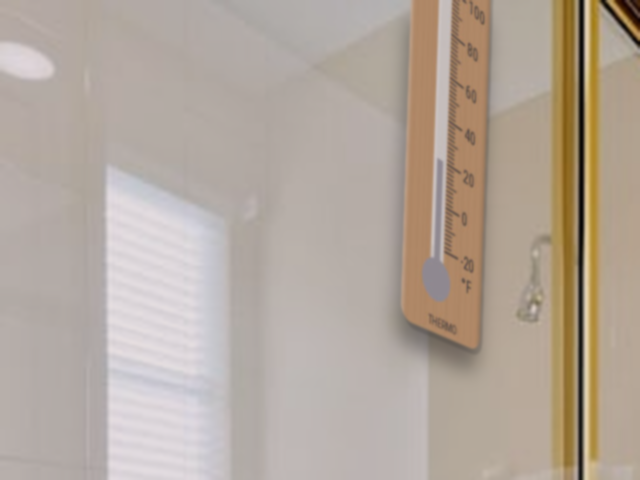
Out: 20 °F
